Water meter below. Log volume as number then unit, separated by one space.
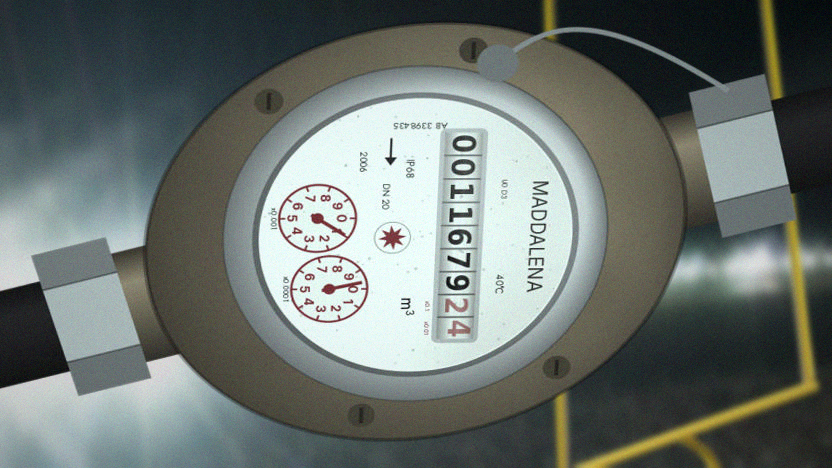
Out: 11679.2409 m³
